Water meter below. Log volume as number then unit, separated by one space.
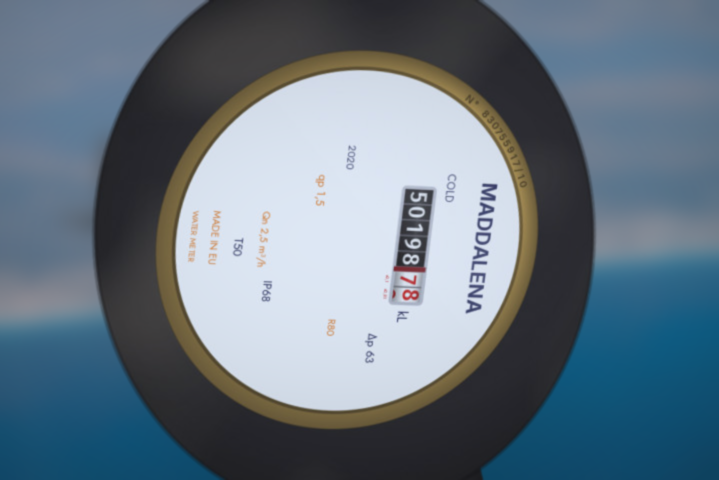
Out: 50198.78 kL
